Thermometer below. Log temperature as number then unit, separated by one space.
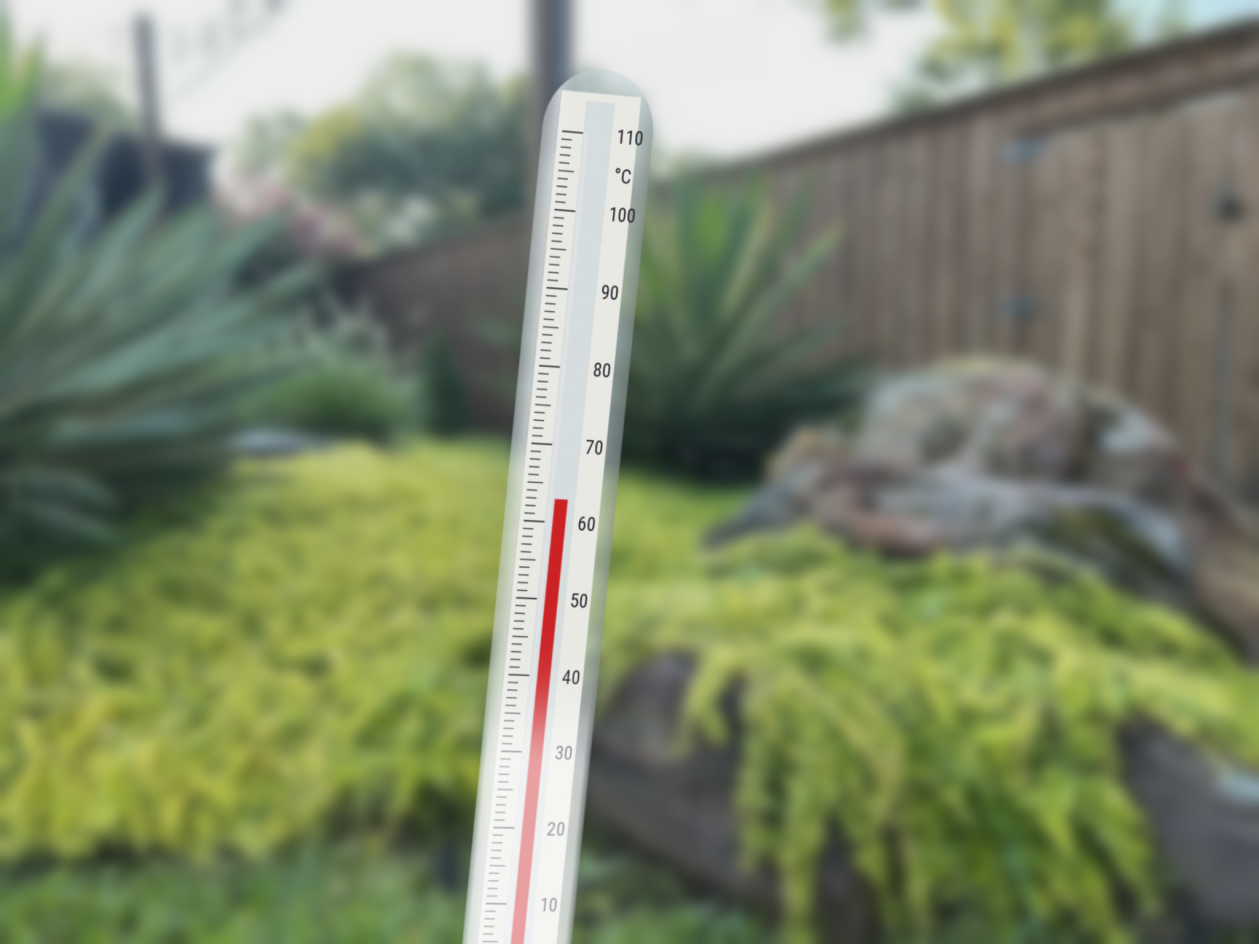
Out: 63 °C
